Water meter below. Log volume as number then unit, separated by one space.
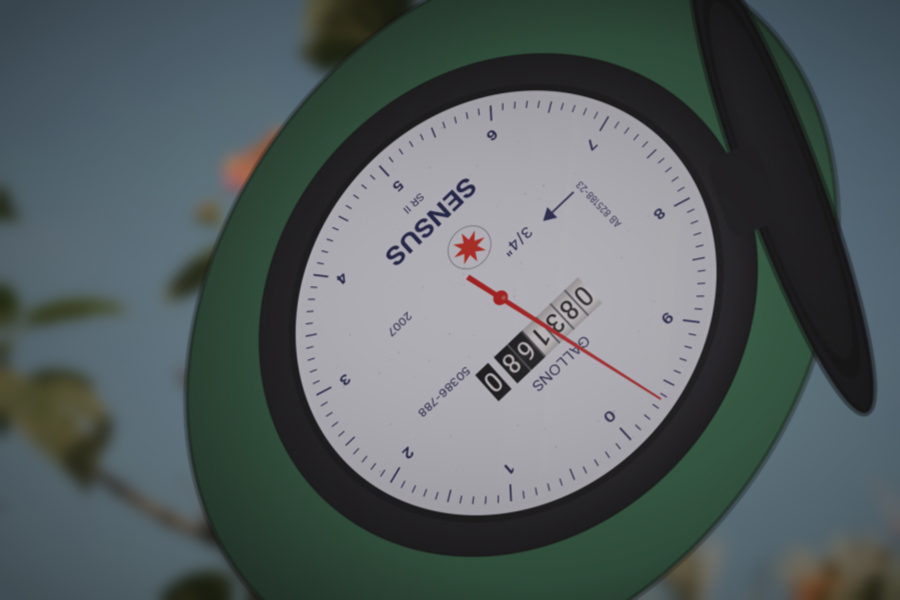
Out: 831679.6 gal
